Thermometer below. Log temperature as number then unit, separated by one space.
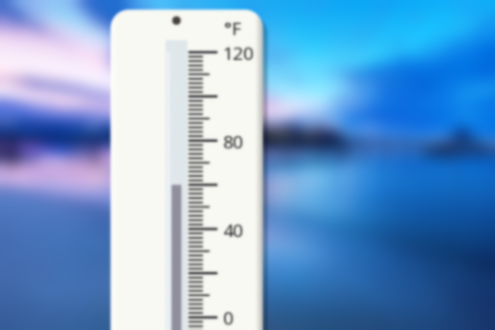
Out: 60 °F
